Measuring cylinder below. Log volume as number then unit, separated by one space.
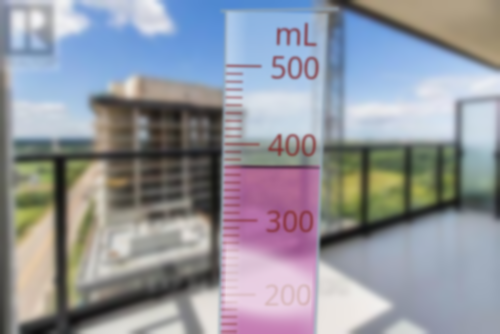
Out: 370 mL
